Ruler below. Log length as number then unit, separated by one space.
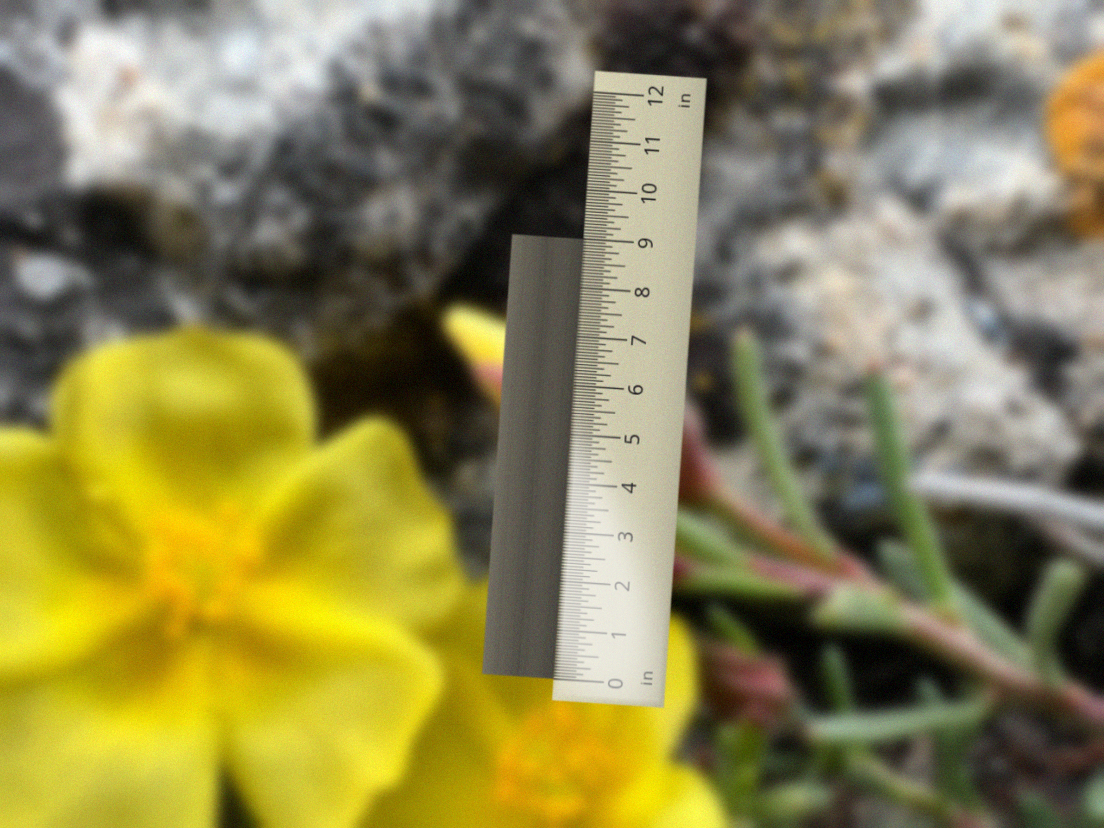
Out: 9 in
